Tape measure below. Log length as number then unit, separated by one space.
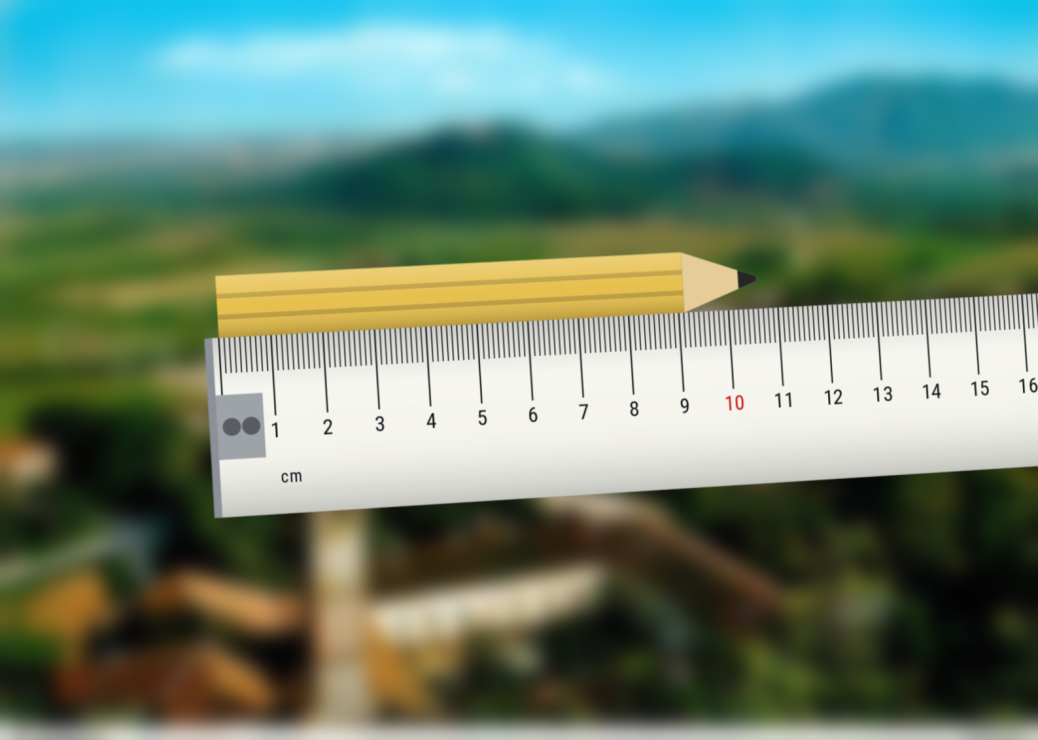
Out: 10.6 cm
